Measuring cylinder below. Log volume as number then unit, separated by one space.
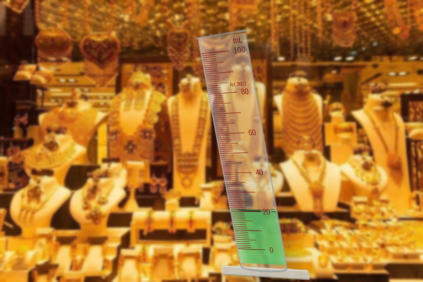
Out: 20 mL
